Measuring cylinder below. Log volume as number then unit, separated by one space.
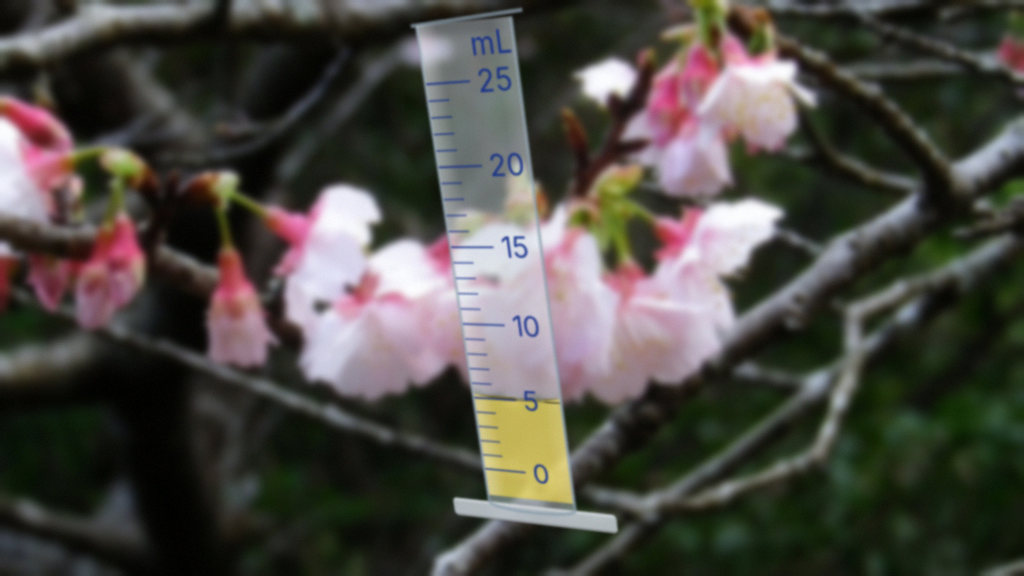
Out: 5 mL
